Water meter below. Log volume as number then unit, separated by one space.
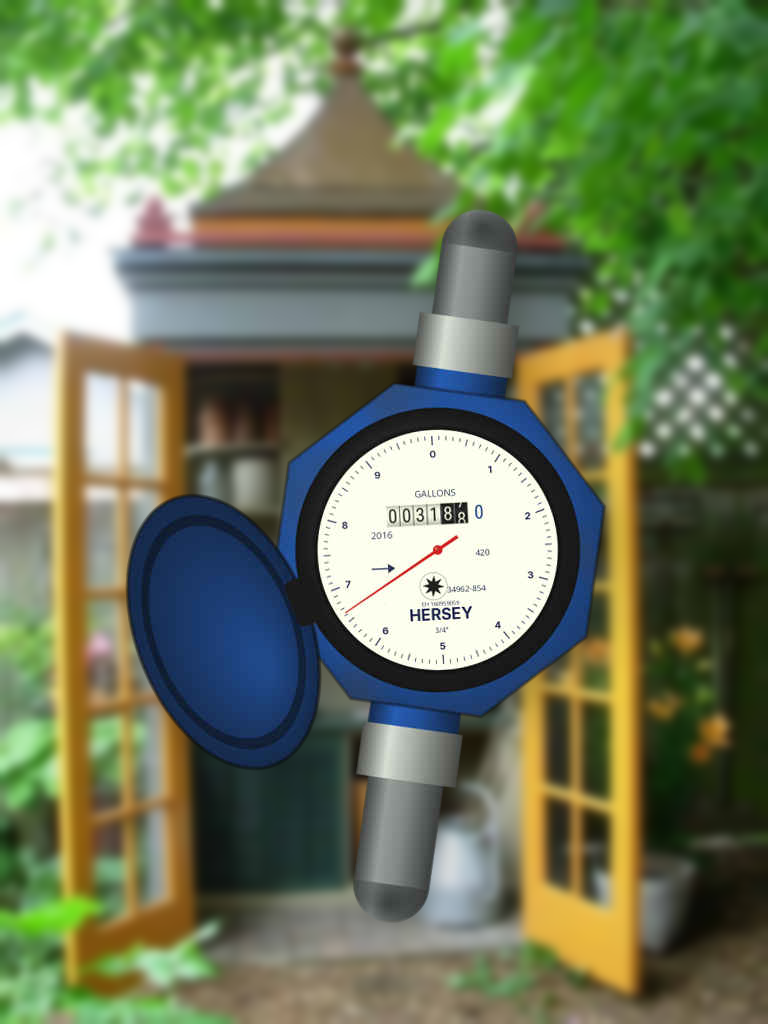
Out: 31876.6 gal
